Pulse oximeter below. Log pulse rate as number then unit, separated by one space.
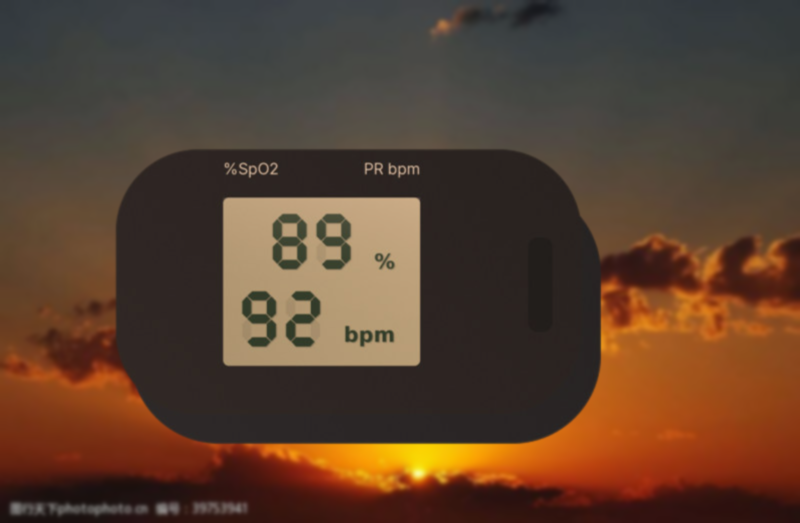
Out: 92 bpm
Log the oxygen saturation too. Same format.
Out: 89 %
